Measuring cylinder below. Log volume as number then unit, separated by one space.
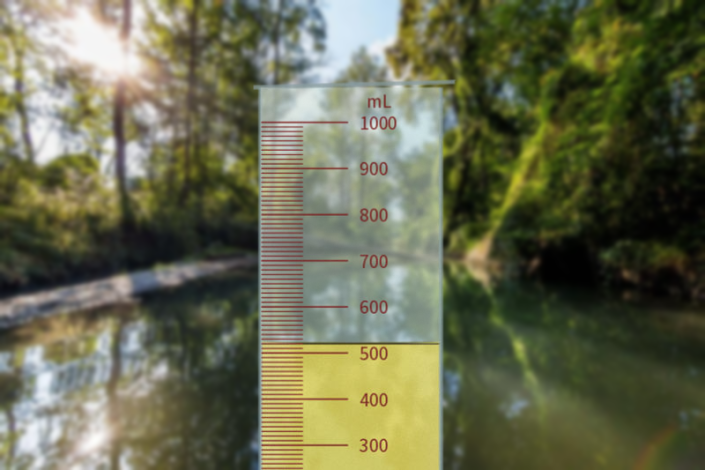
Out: 520 mL
